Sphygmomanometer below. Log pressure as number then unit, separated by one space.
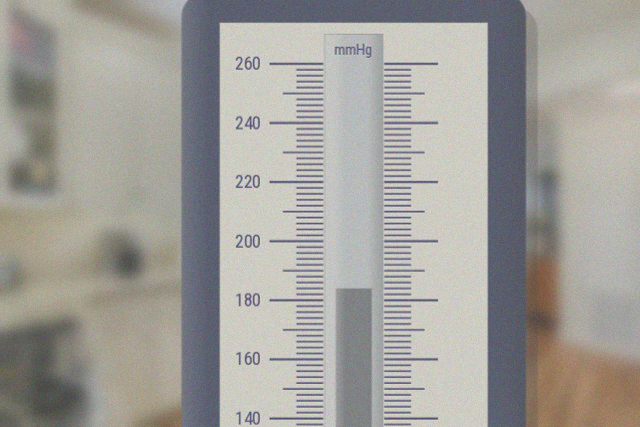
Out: 184 mmHg
